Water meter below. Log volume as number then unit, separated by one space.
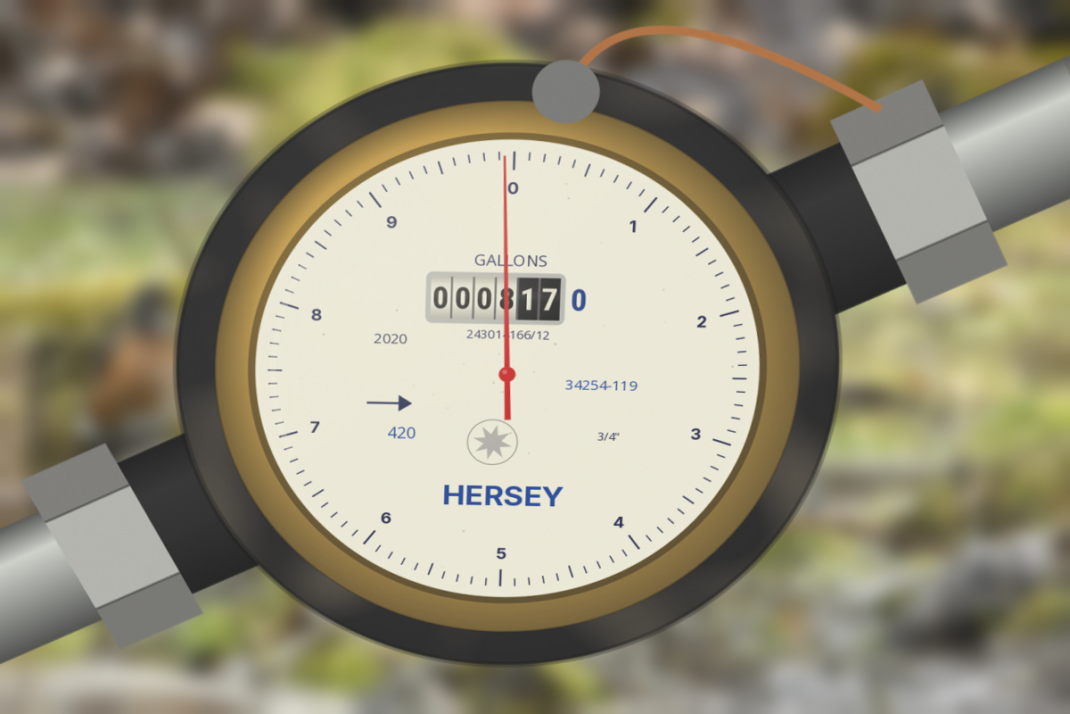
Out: 8169.9 gal
